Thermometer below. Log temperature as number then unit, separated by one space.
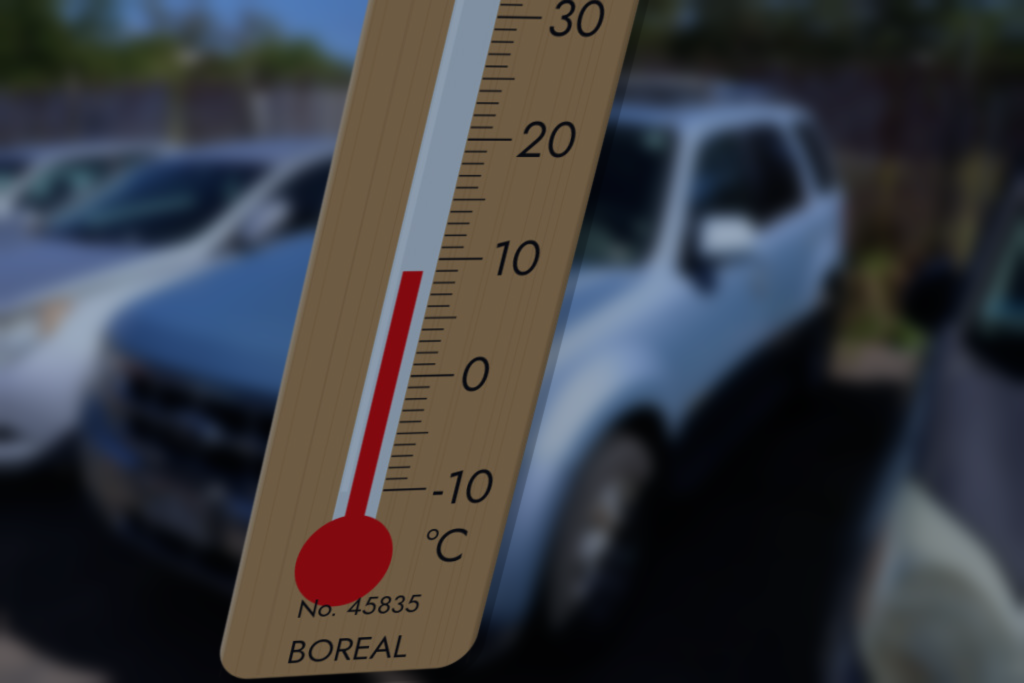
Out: 9 °C
